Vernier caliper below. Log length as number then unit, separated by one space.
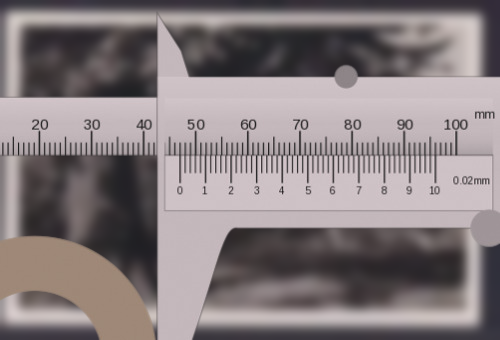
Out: 47.0 mm
